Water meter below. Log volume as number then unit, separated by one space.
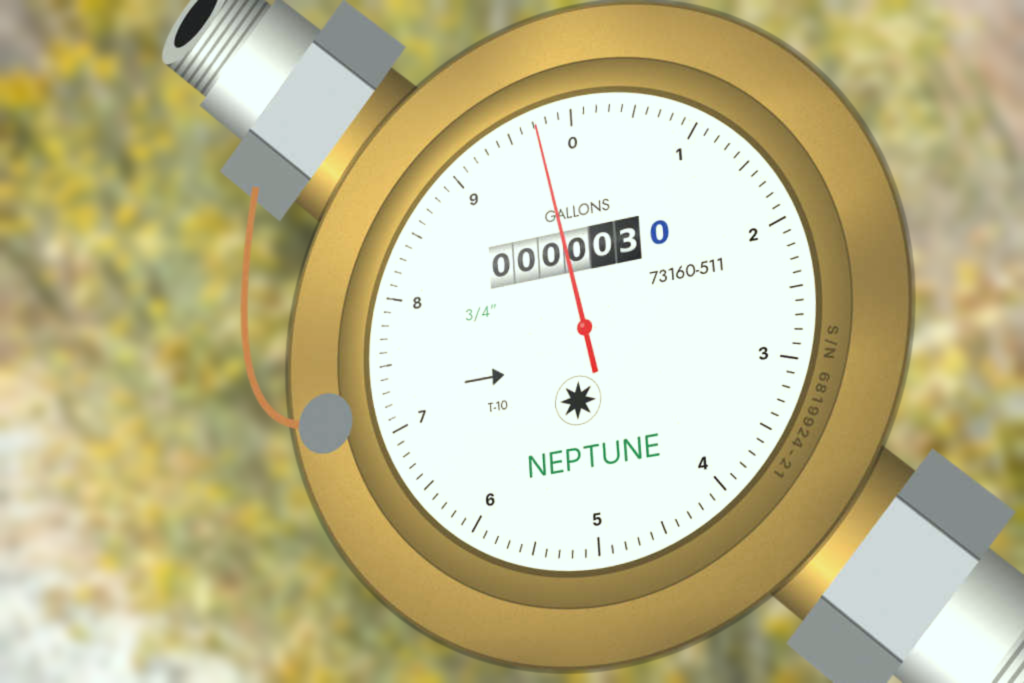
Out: 29.7 gal
